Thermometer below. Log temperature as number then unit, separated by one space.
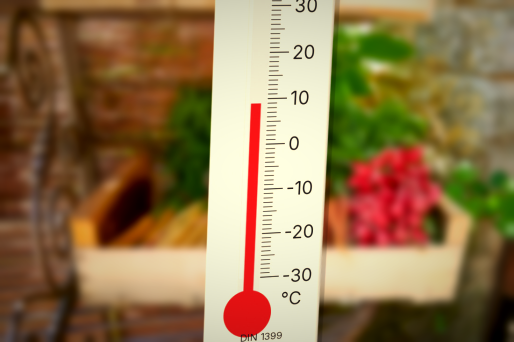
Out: 9 °C
